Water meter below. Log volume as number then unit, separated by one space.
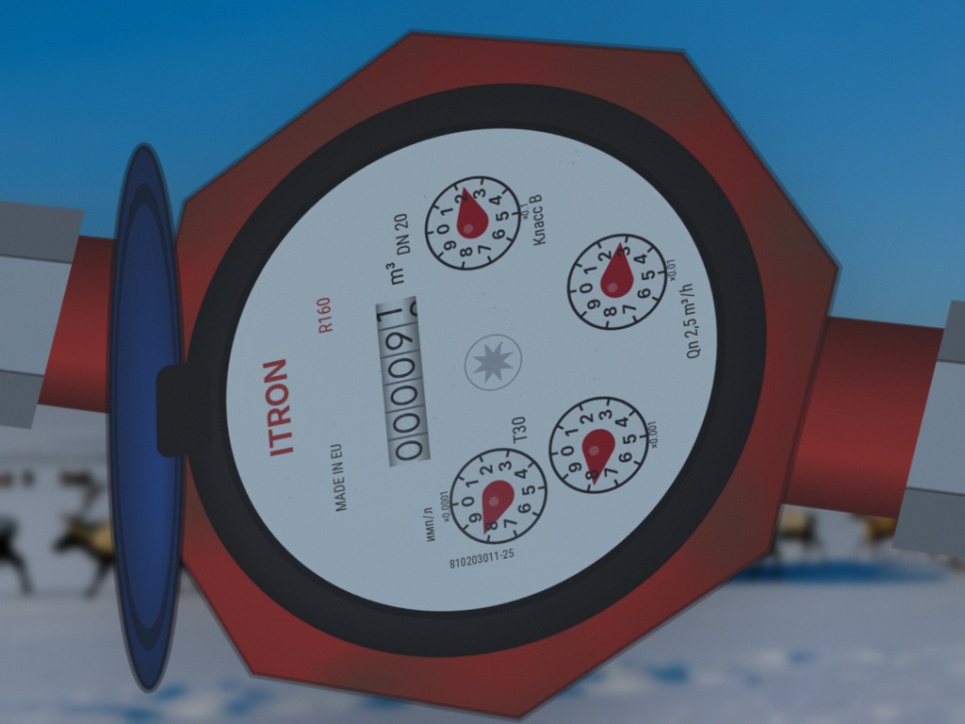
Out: 91.2278 m³
